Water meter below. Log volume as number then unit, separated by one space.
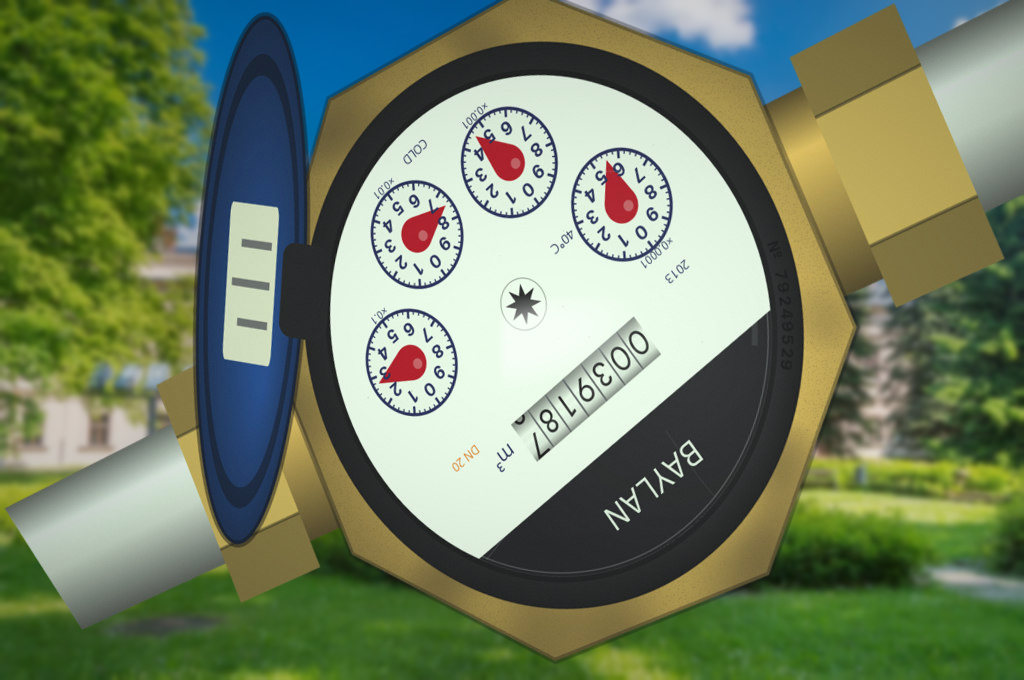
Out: 39187.2745 m³
